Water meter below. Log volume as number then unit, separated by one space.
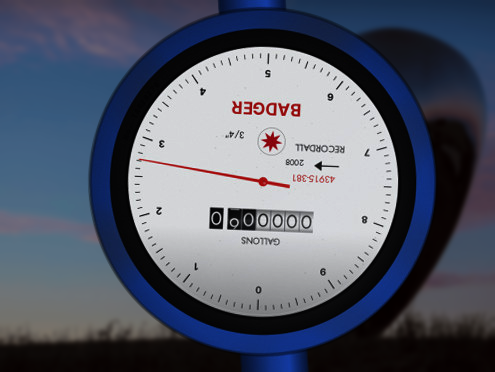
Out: 62.7 gal
